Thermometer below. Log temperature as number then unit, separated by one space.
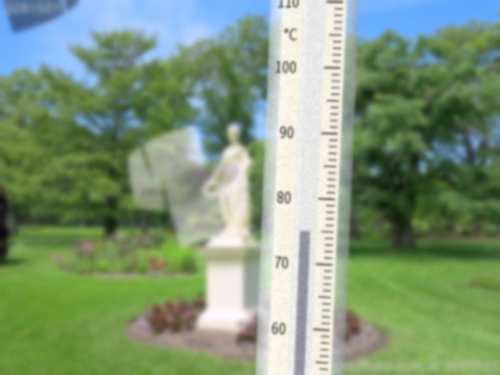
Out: 75 °C
